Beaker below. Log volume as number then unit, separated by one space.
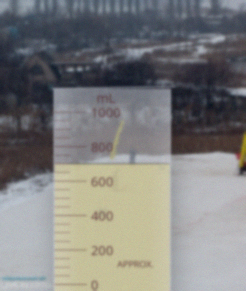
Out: 700 mL
